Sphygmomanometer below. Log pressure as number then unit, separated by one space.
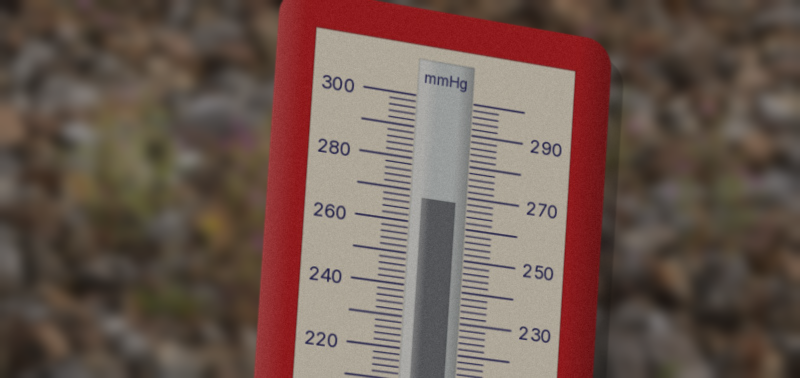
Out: 268 mmHg
